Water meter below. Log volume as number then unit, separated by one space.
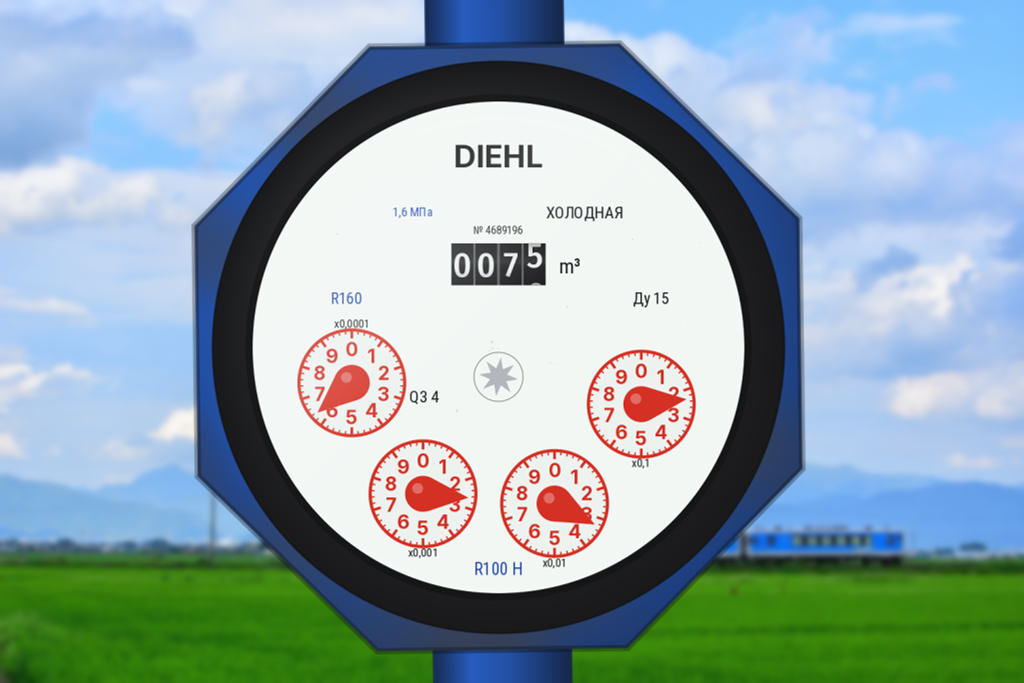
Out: 75.2326 m³
